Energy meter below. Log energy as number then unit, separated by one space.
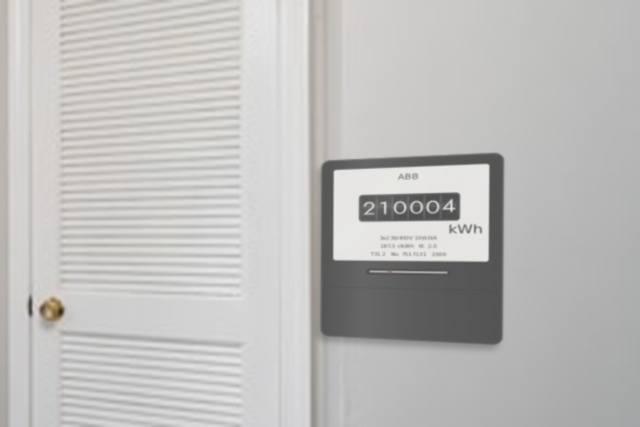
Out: 210004 kWh
